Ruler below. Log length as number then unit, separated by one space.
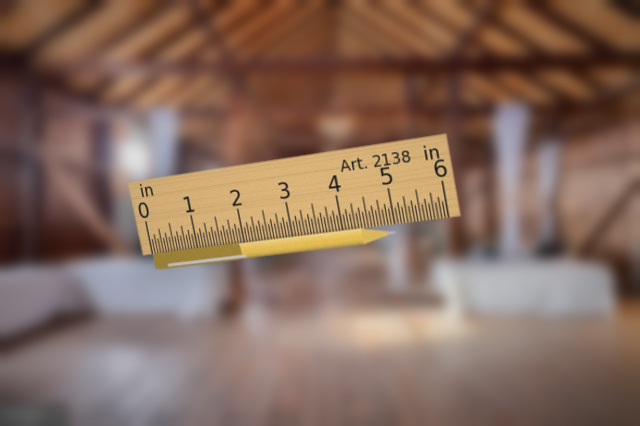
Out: 5 in
